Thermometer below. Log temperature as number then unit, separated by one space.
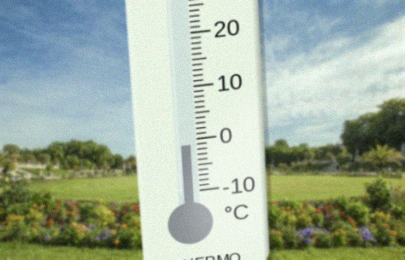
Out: -1 °C
